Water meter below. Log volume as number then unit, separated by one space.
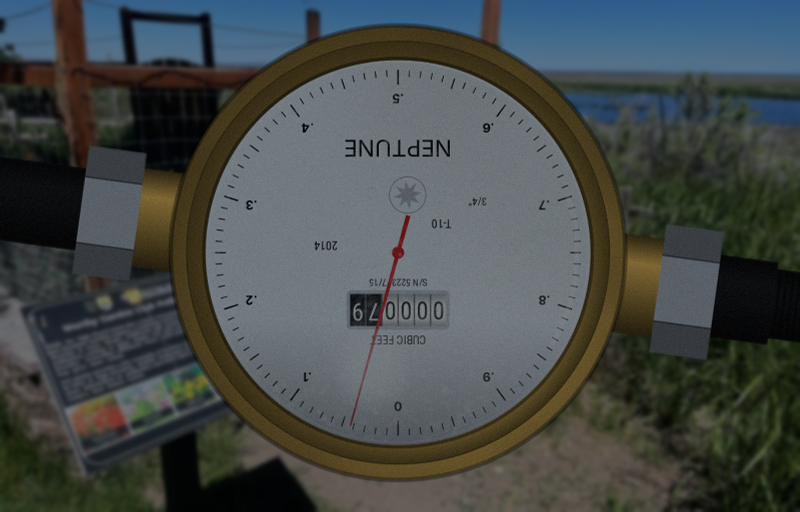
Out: 79.04 ft³
